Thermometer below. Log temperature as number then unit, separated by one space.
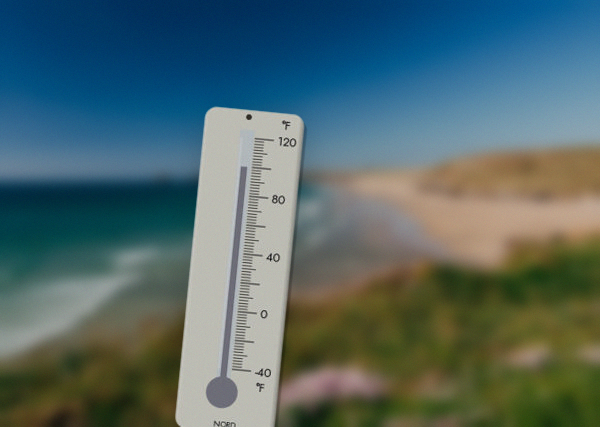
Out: 100 °F
